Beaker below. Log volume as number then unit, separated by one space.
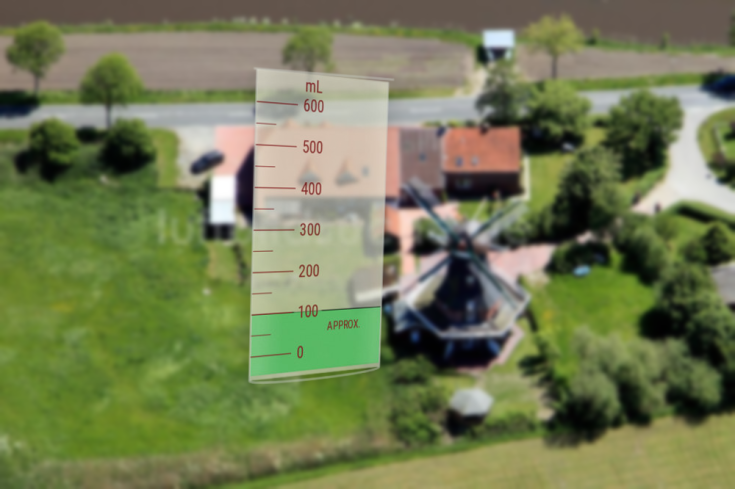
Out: 100 mL
